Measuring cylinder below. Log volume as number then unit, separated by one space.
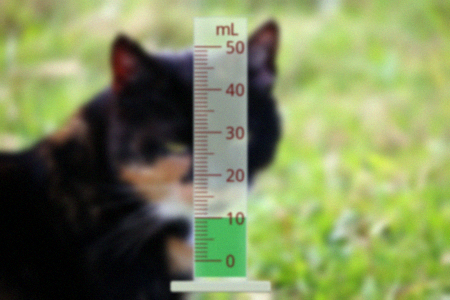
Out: 10 mL
